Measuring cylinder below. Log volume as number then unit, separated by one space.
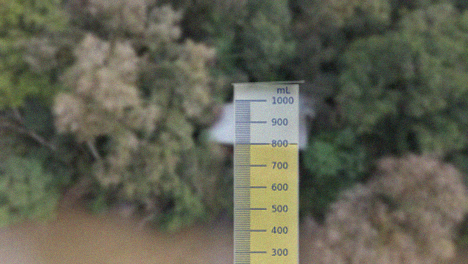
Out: 800 mL
